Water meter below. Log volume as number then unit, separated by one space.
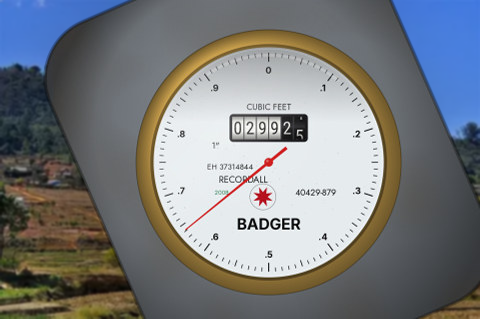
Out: 29924.64 ft³
